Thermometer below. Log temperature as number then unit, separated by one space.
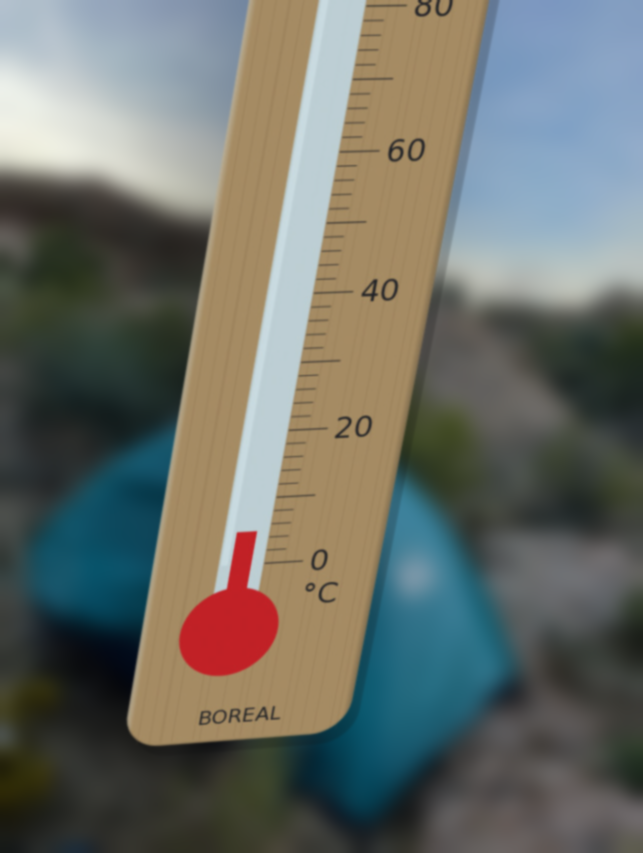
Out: 5 °C
